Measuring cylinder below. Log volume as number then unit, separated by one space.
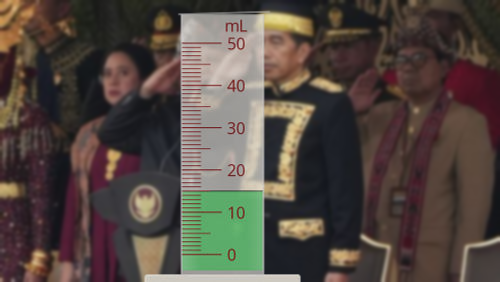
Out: 15 mL
